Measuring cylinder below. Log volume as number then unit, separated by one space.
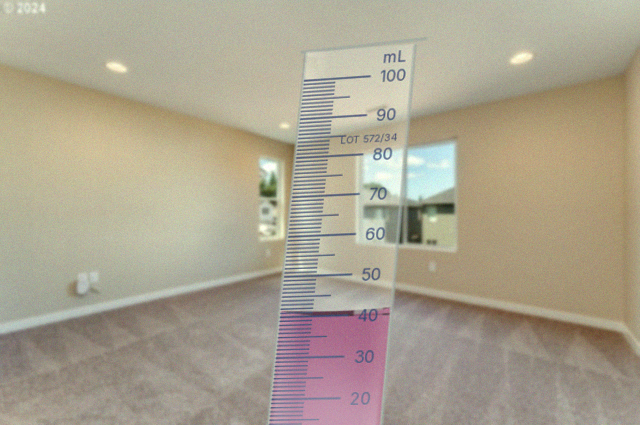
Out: 40 mL
